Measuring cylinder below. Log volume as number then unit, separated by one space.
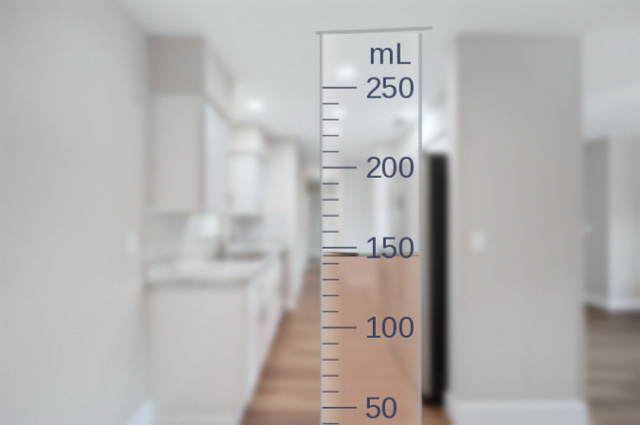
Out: 145 mL
